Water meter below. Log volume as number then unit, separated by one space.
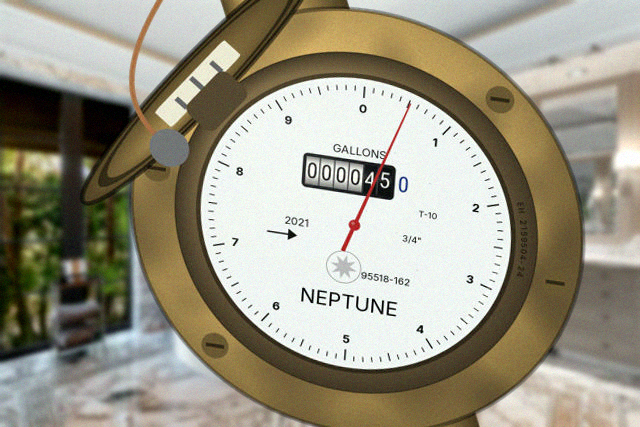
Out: 450.5 gal
